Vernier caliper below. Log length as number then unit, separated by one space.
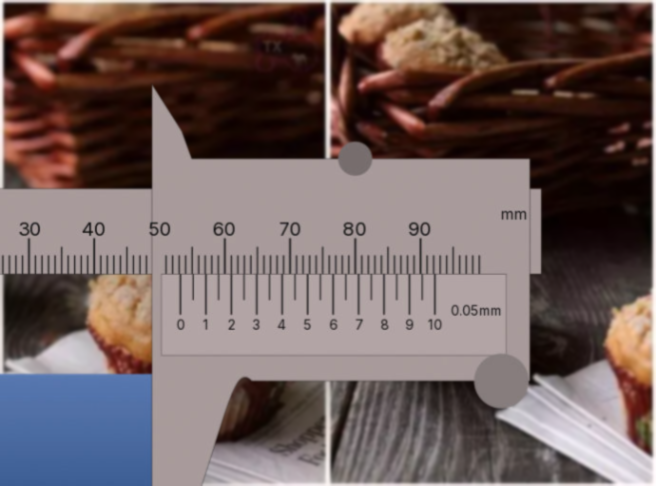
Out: 53.2 mm
